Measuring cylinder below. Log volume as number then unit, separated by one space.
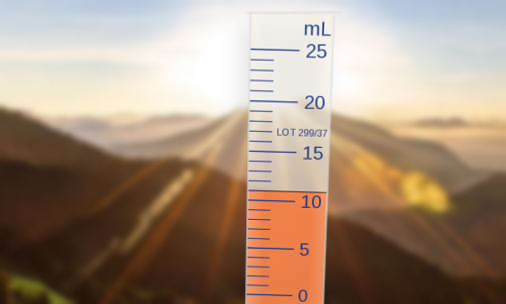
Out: 11 mL
